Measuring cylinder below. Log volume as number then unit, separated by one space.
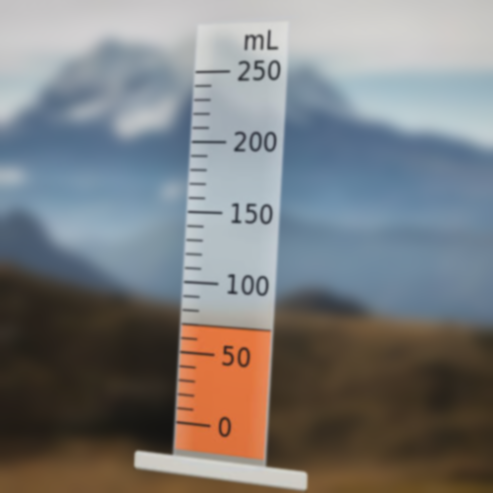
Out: 70 mL
